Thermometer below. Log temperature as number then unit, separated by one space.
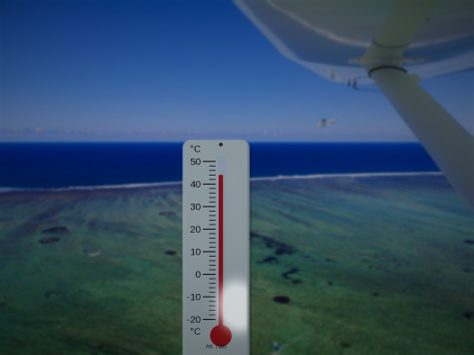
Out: 44 °C
